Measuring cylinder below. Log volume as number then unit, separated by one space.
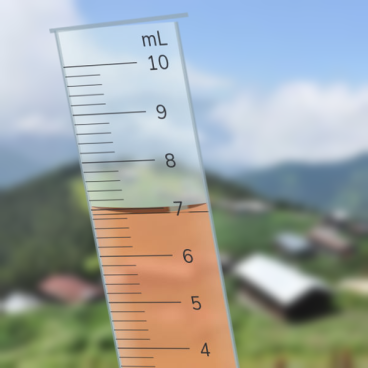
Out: 6.9 mL
